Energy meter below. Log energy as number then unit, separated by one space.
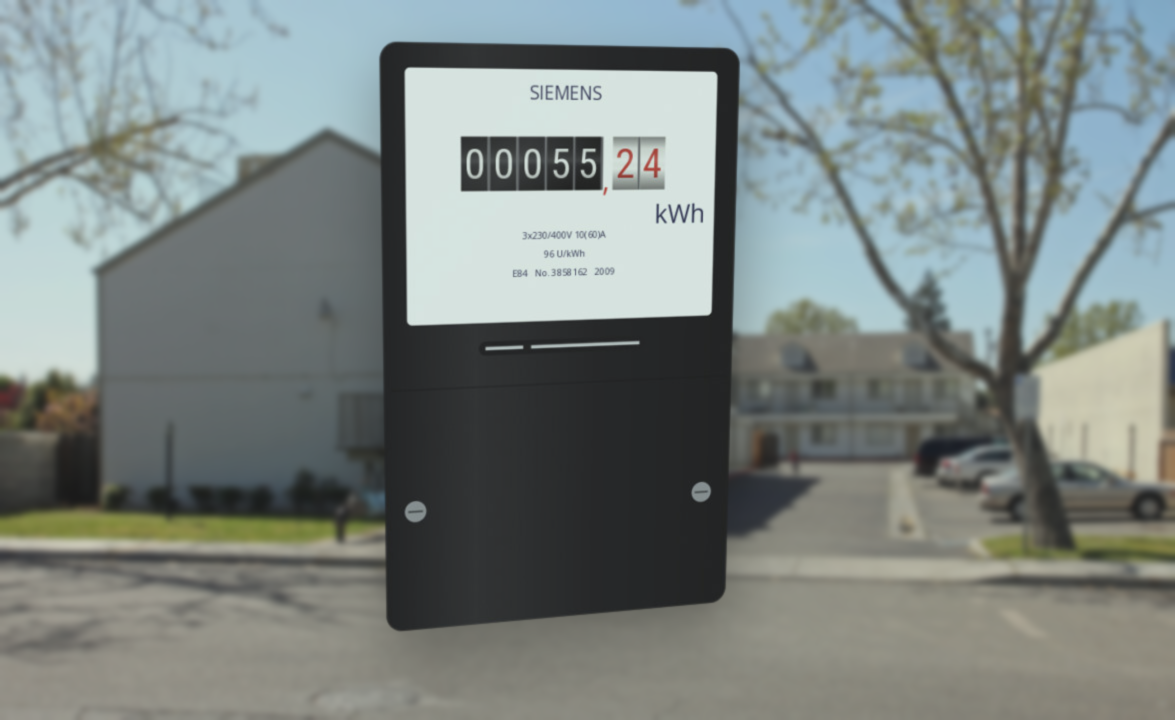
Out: 55.24 kWh
